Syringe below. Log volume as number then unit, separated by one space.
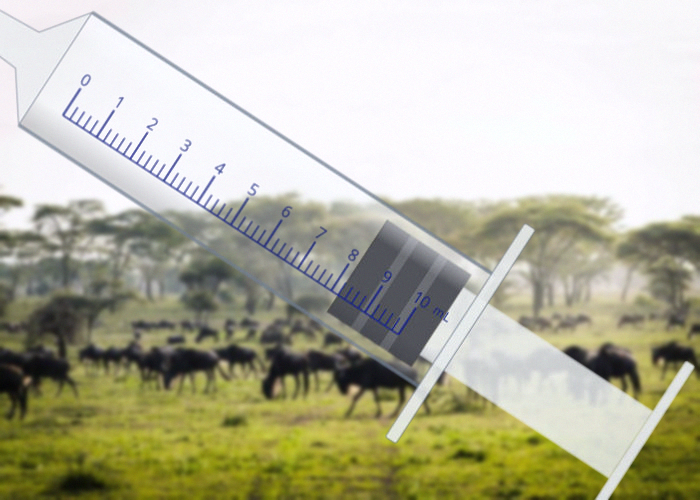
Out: 8.2 mL
